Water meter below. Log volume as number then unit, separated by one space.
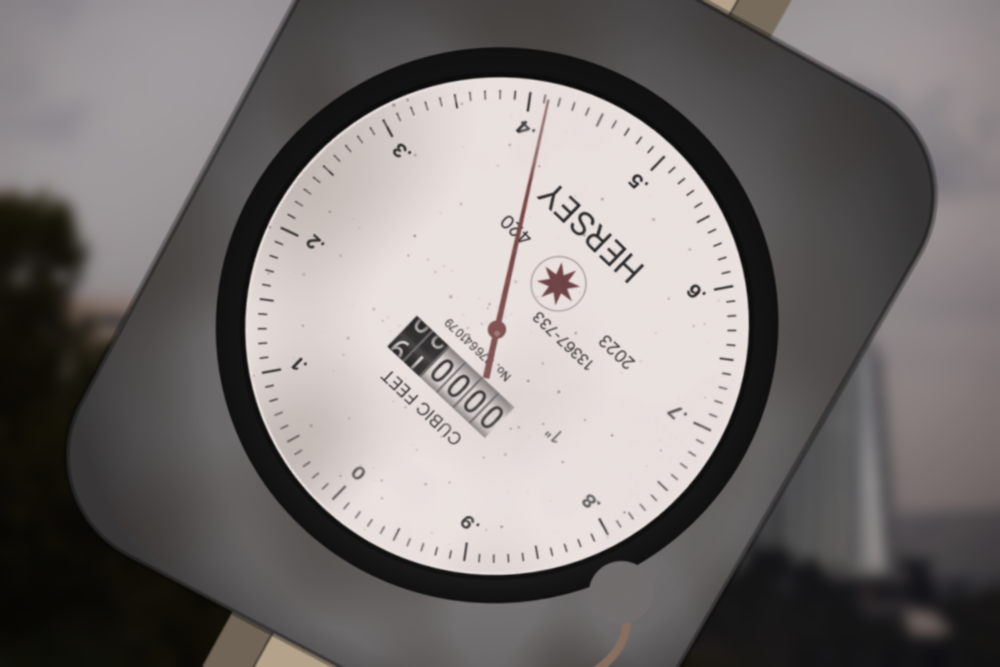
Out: 19.41 ft³
